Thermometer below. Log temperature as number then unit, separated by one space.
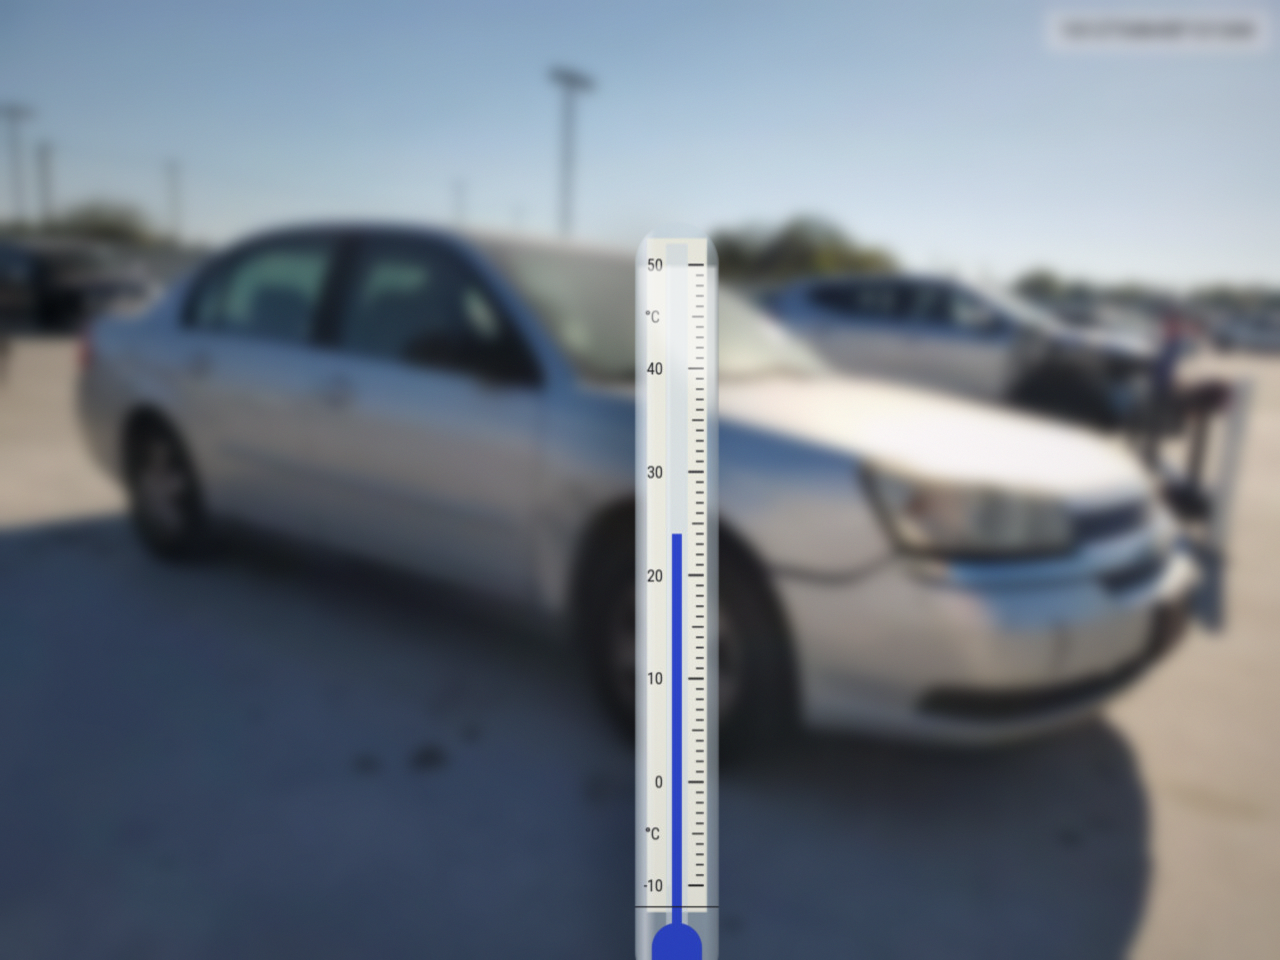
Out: 24 °C
